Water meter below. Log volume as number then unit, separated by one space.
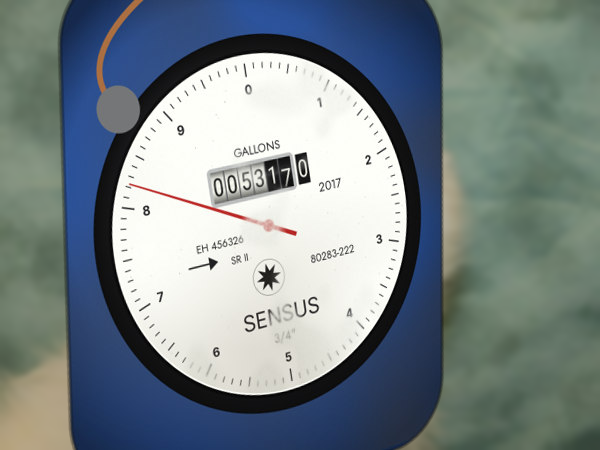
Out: 53168.2 gal
